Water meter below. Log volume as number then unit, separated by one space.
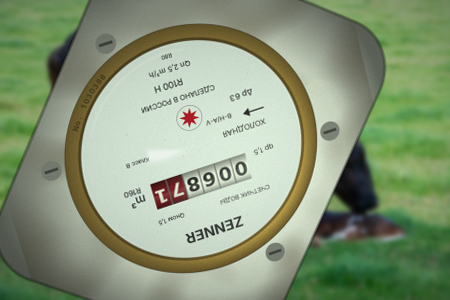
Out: 68.71 m³
